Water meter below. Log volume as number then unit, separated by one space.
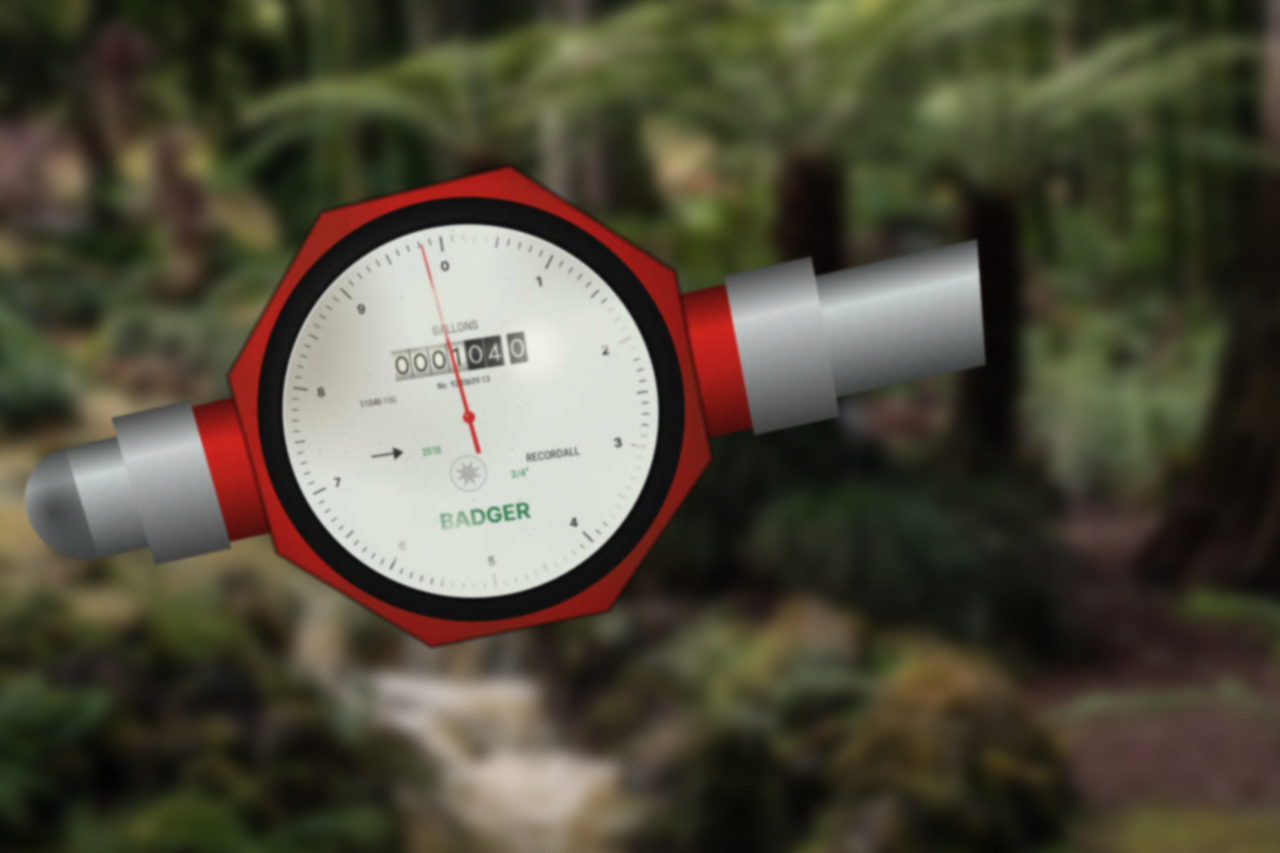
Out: 1039.8 gal
